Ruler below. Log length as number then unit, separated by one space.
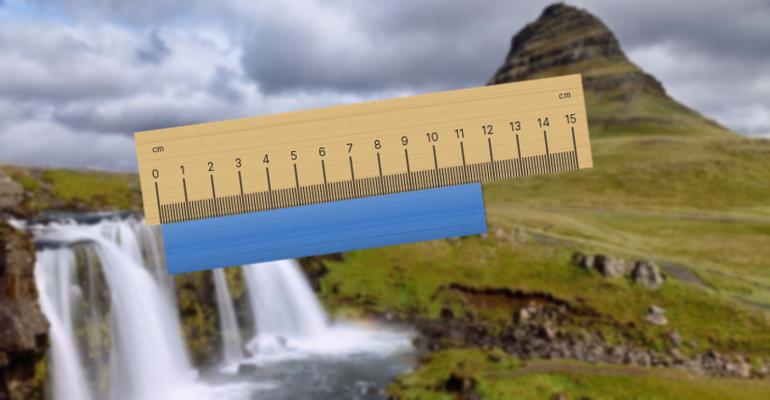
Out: 11.5 cm
